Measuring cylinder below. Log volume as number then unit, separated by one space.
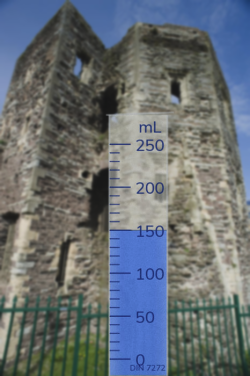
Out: 150 mL
